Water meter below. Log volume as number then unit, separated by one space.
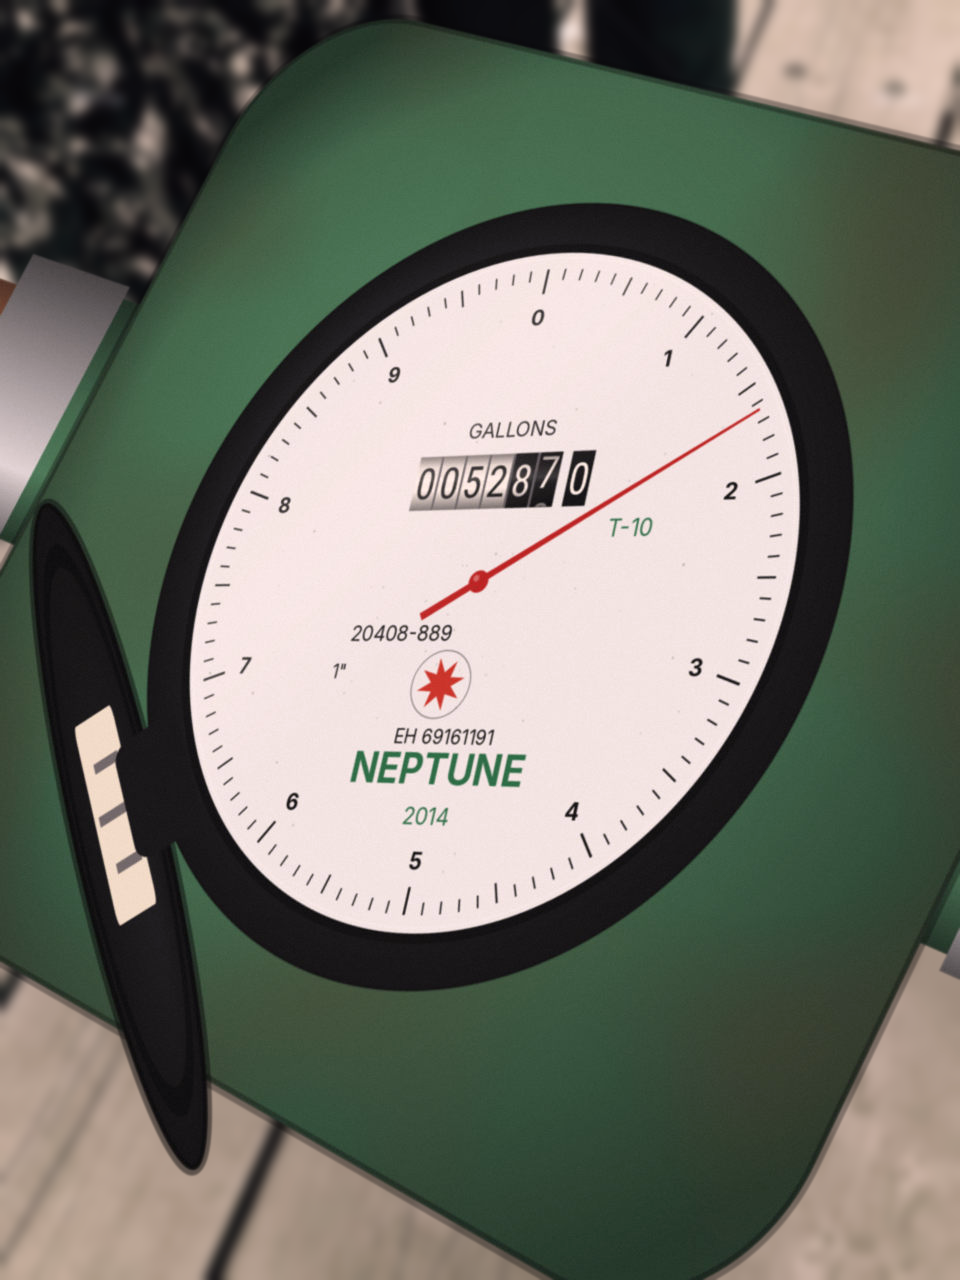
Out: 52871.6 gal
